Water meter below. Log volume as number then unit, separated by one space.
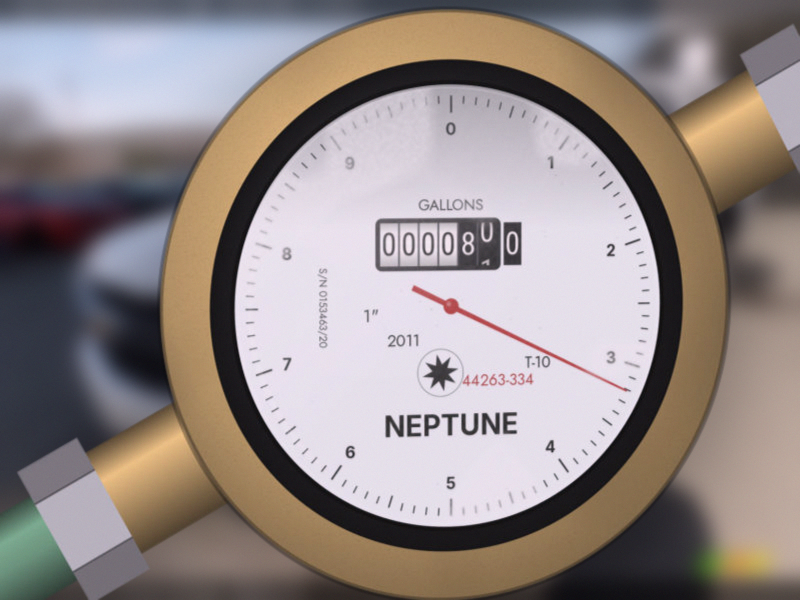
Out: 803.2 gal
